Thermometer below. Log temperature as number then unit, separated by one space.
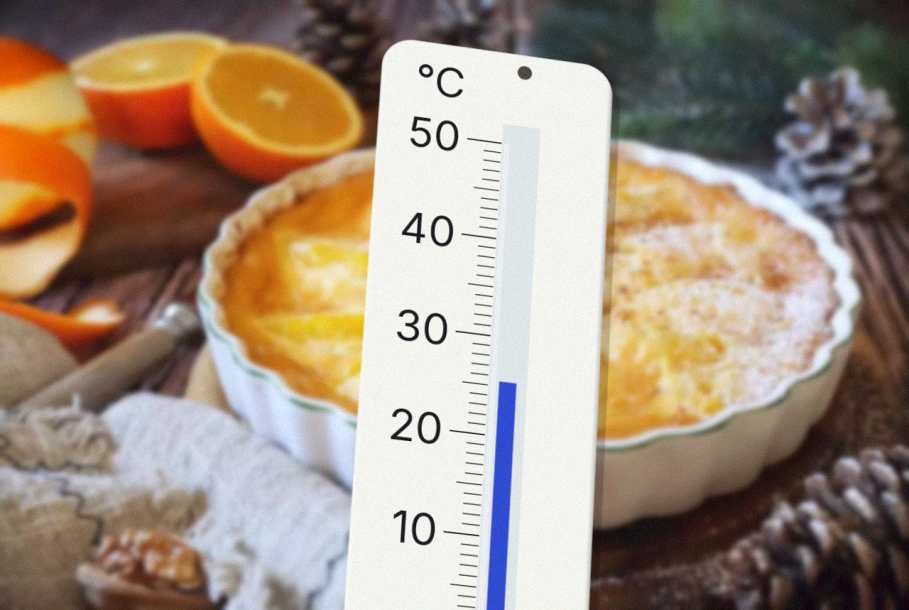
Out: 25.5 °C
